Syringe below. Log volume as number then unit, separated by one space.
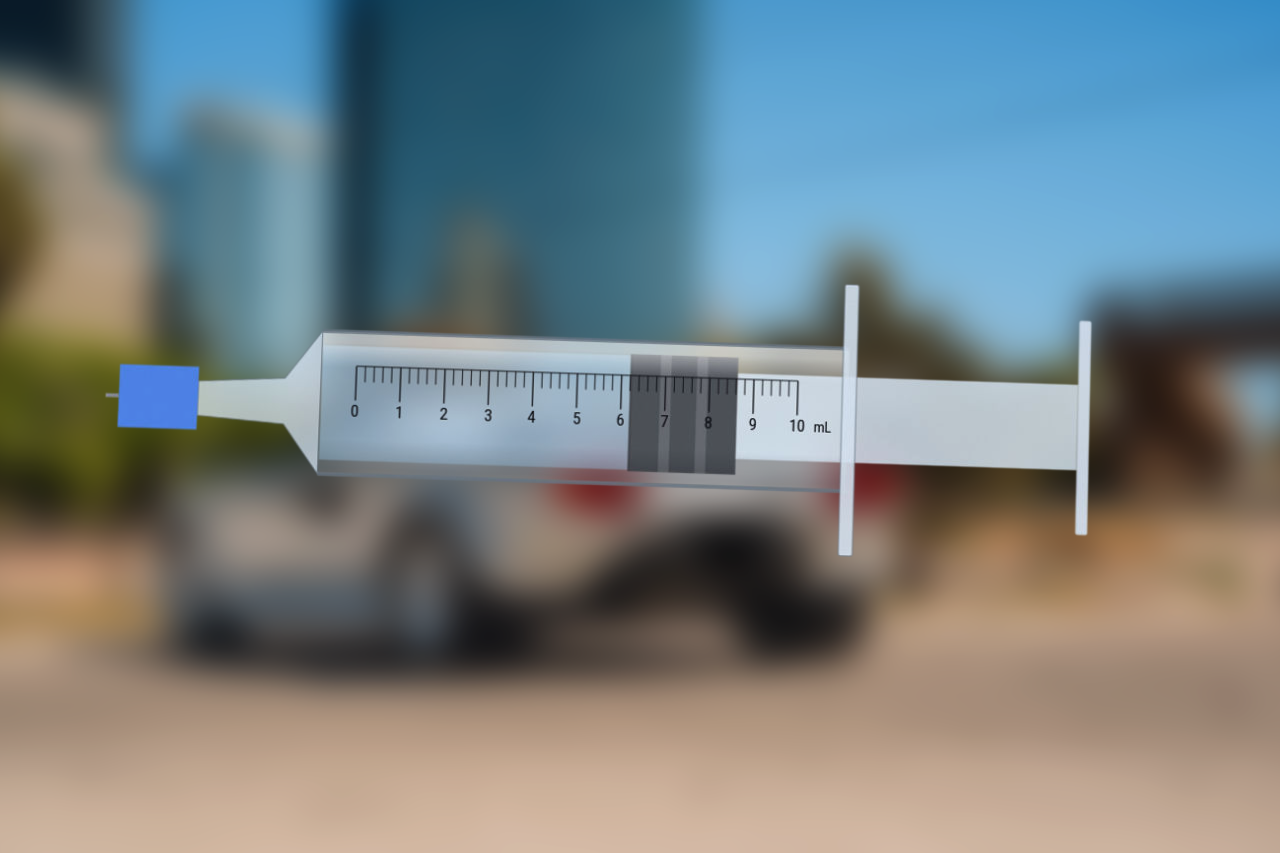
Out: 6.2 mL
